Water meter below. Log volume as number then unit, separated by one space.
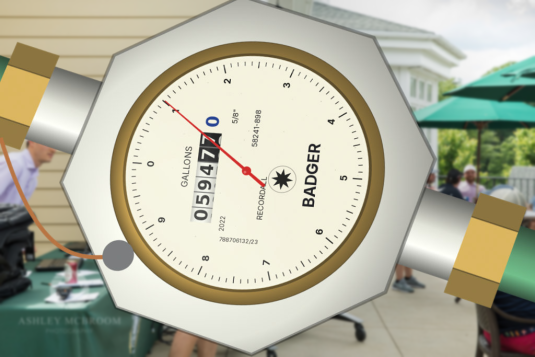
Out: 594771.0 gal
